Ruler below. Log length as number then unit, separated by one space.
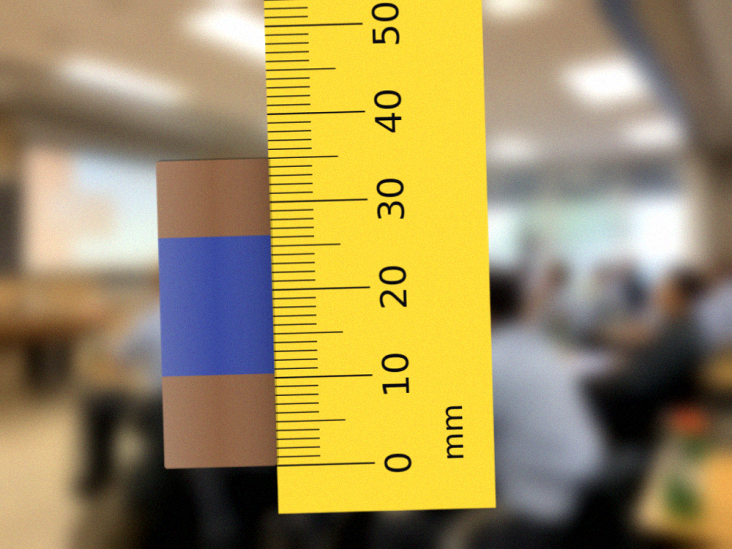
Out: 35 mm
